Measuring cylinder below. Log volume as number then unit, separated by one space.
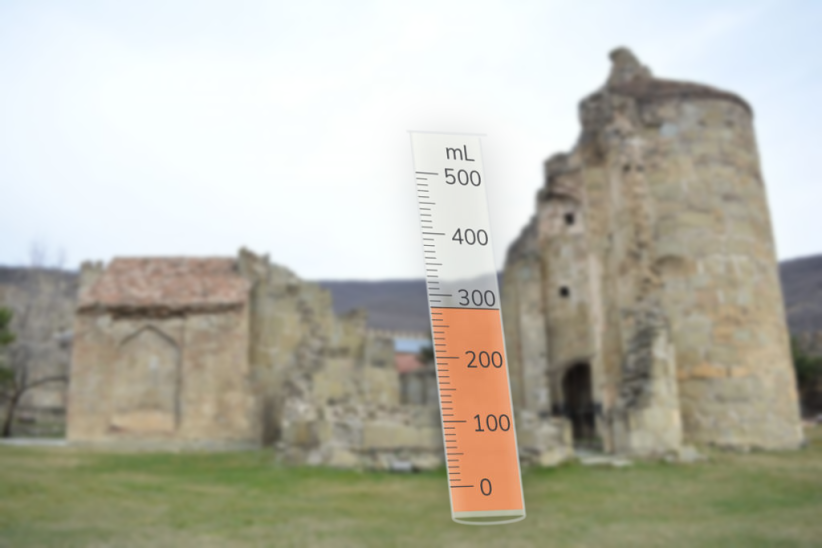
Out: 280 mL
